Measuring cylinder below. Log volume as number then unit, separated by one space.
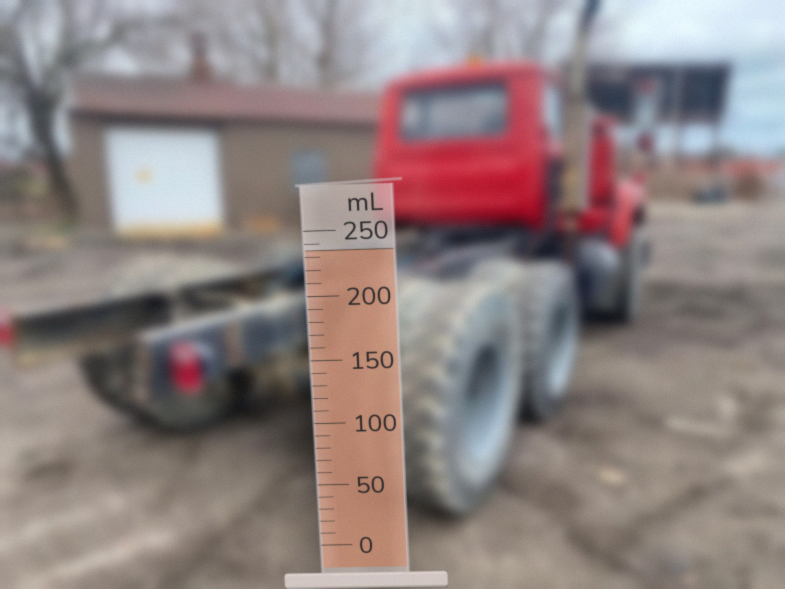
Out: 235 mL
